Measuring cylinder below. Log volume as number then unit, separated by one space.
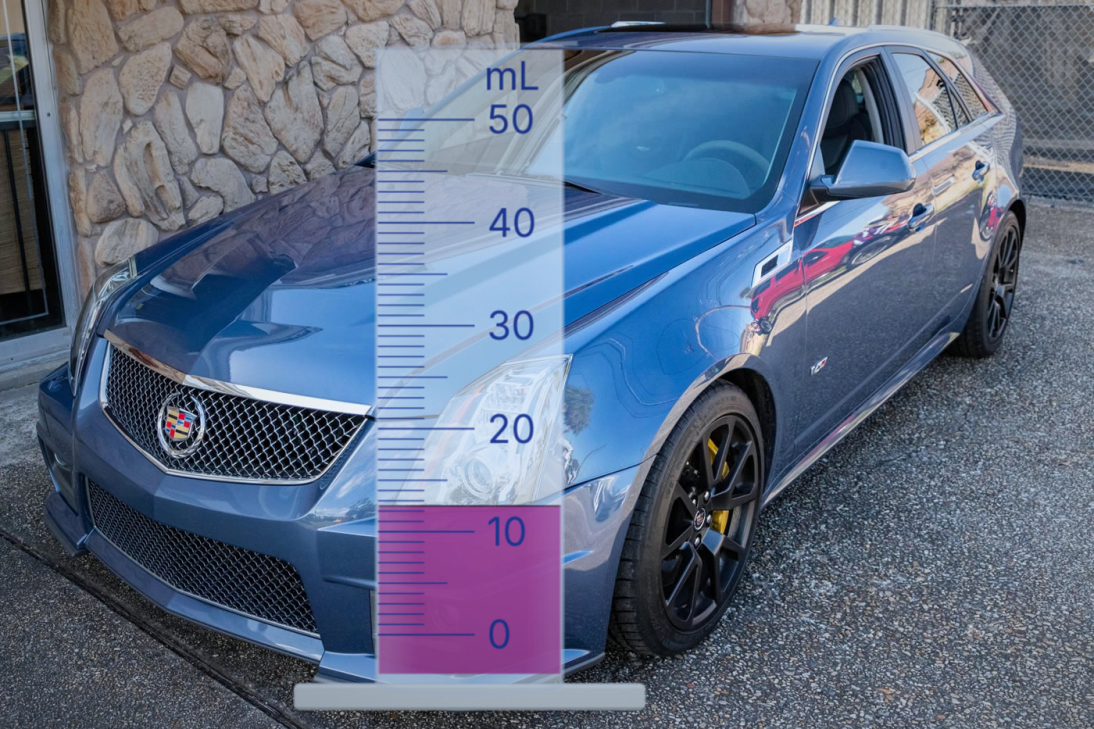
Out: 12.5 mL
